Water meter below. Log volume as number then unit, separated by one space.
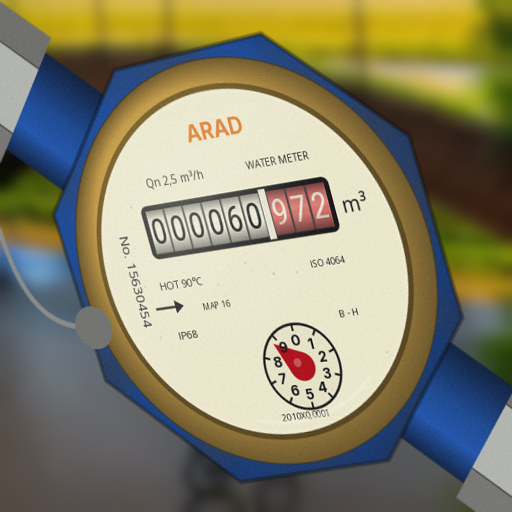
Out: 60.9728 m³
